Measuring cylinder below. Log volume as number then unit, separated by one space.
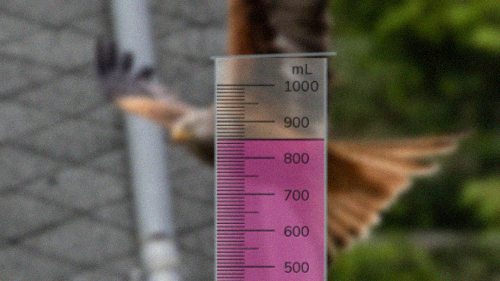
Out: 850 mL
